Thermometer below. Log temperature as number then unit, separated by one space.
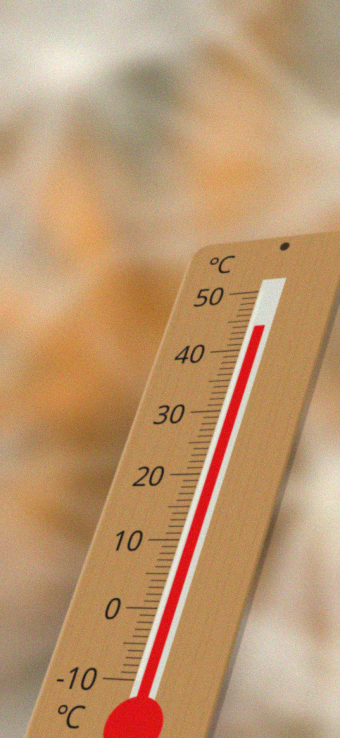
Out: 44 °C
